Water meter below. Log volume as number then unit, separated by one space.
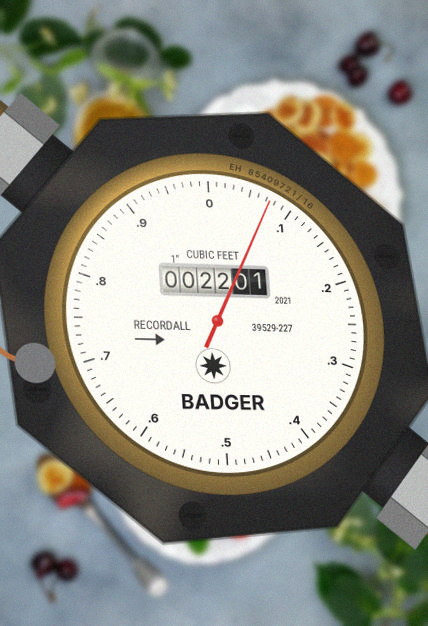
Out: 2201.07 ft³
